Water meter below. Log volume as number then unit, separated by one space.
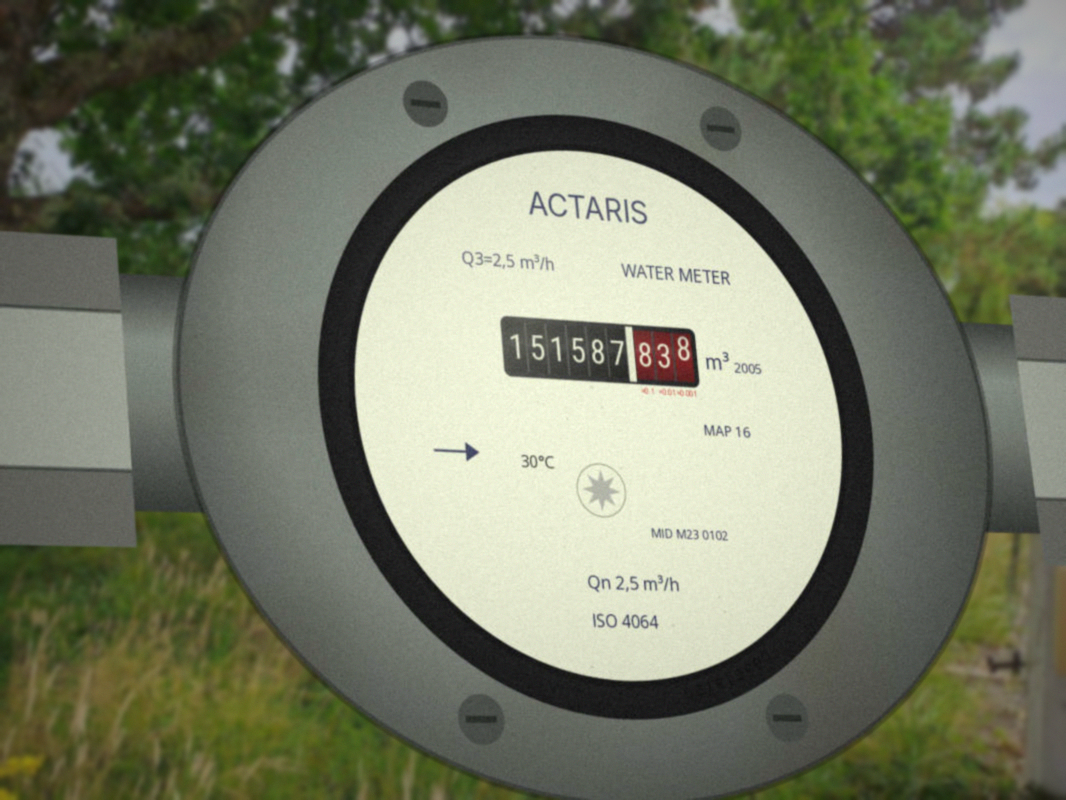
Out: 151587.838 m³
